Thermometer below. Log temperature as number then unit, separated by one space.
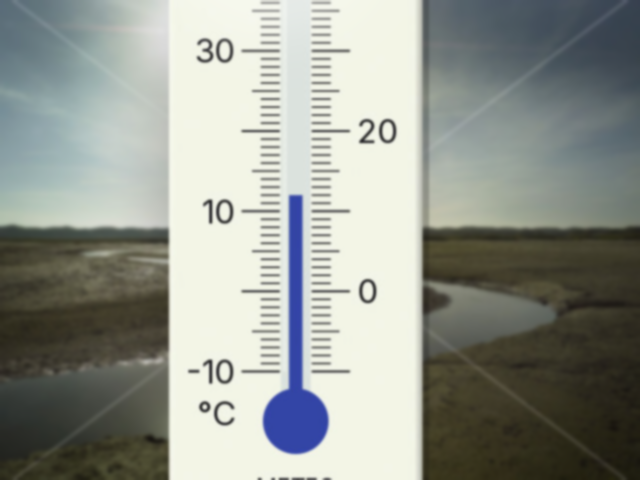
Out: 12 °C
